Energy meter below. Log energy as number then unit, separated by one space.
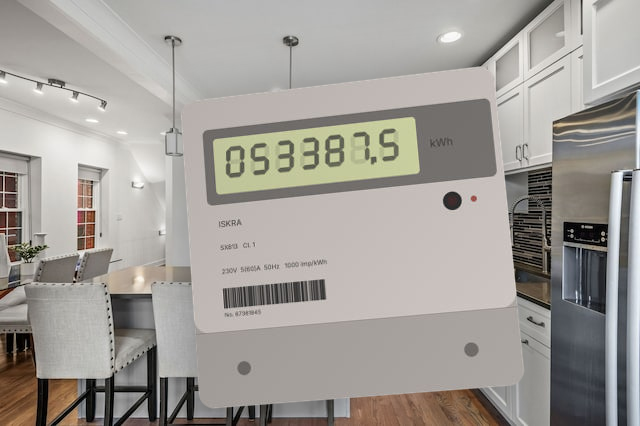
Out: 53387.5 kWh
